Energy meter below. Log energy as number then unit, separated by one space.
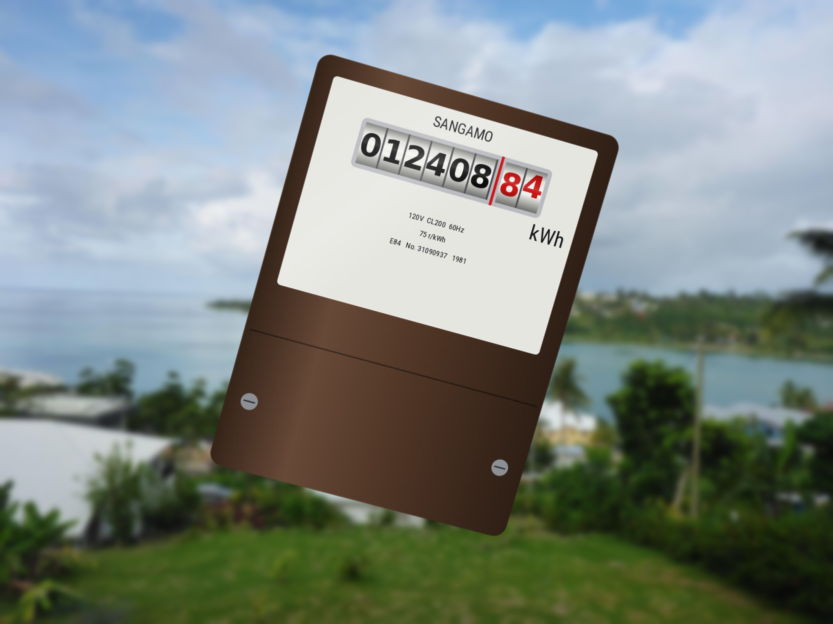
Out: 12408.84 kWh
